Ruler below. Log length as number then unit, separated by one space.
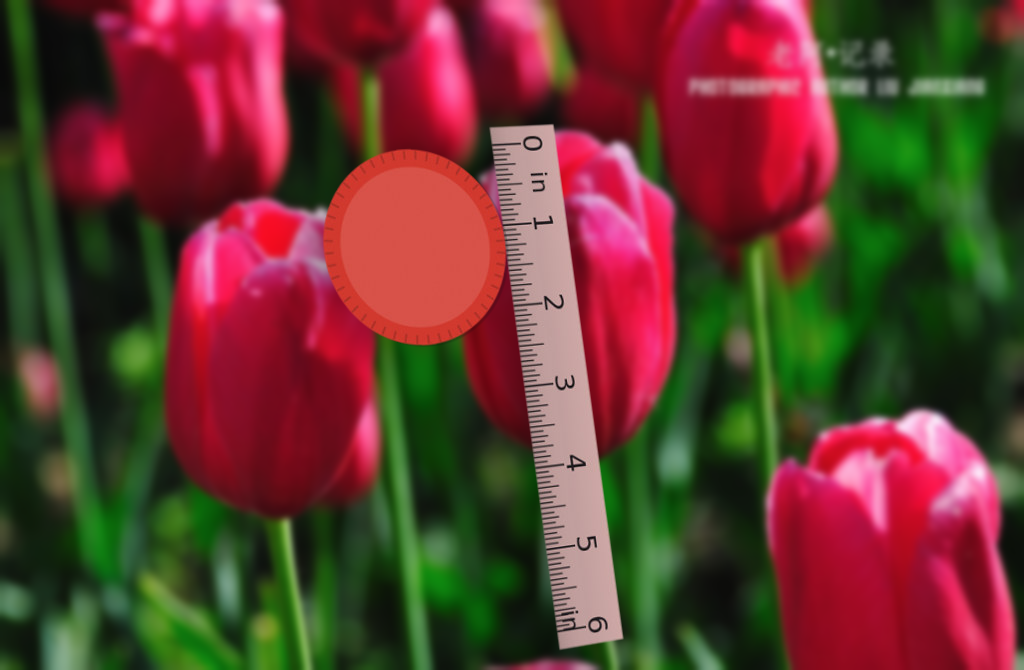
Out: 2.375 in
